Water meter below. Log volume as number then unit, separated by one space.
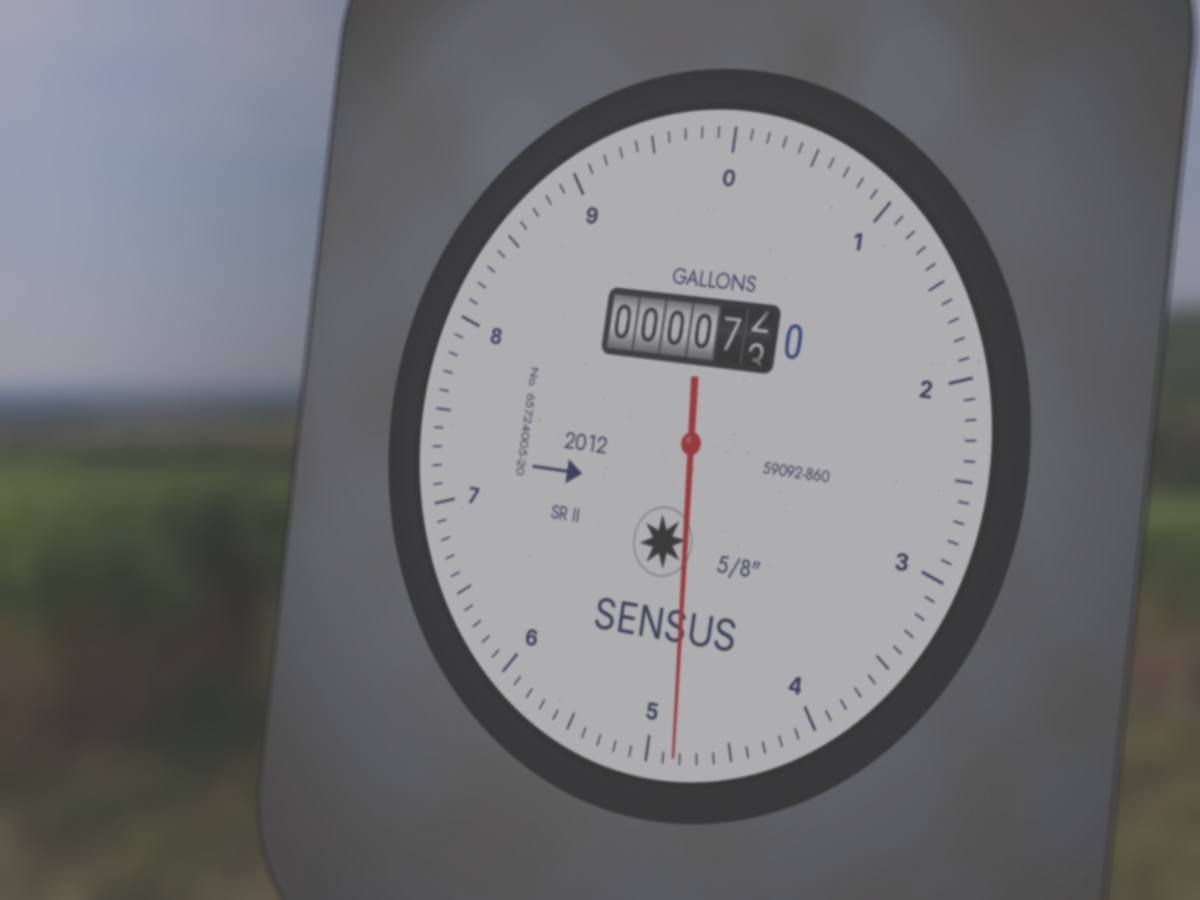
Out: 724.8 gal
